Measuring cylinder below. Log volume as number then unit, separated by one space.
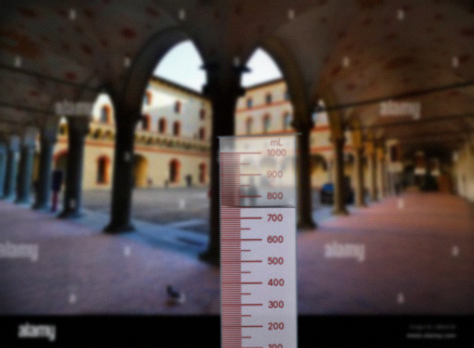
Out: 750 mL
